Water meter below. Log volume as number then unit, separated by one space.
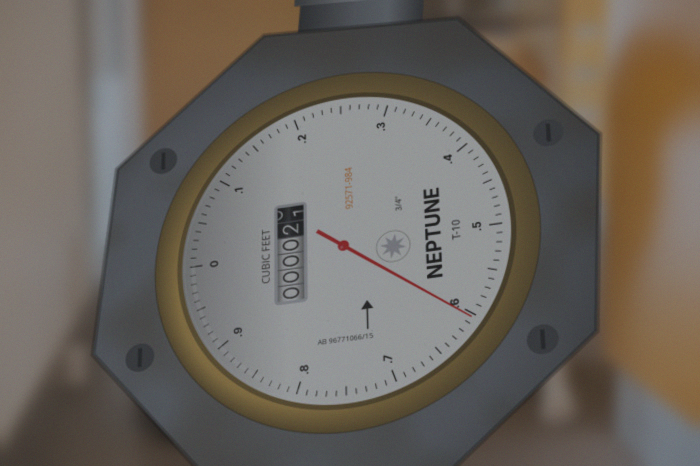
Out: 20.60 ft³
